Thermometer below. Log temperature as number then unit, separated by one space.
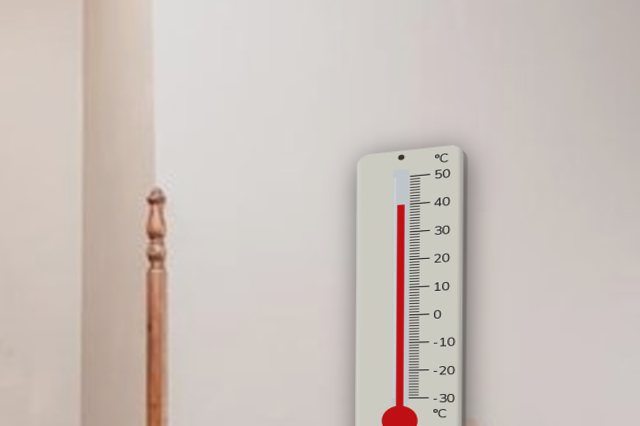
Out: 40 °C
